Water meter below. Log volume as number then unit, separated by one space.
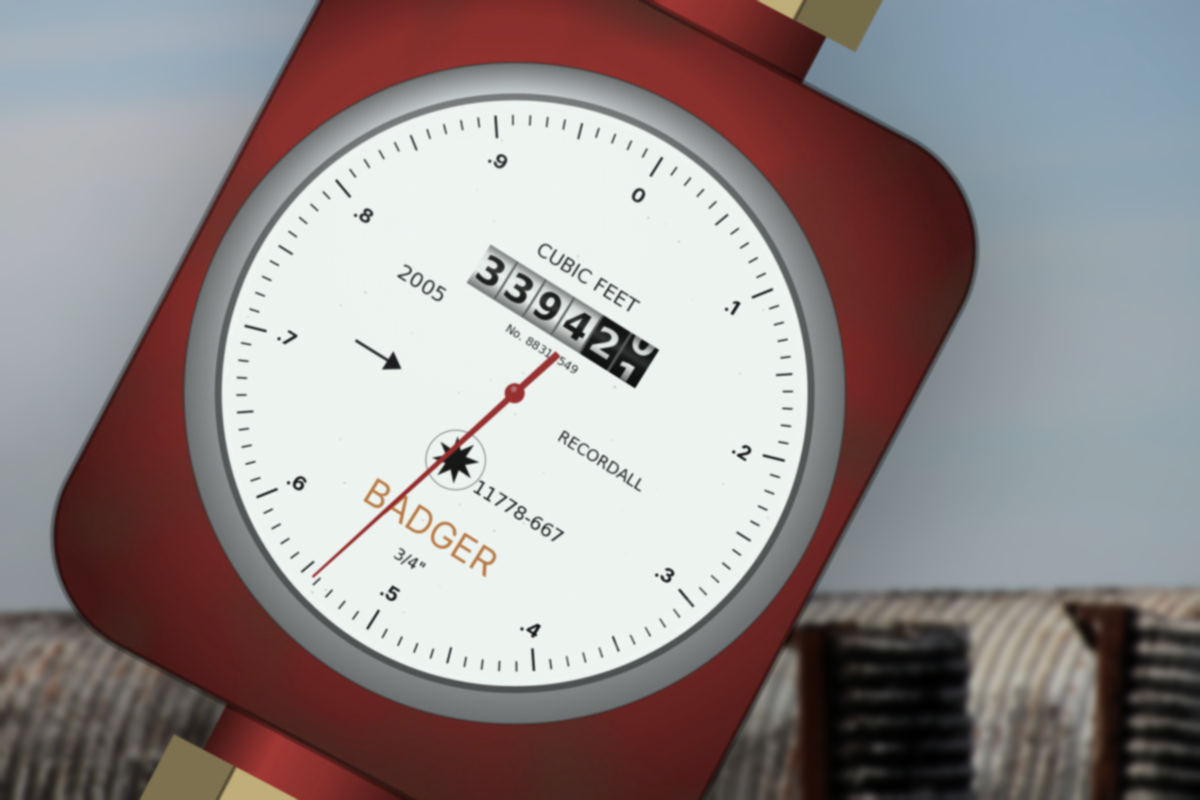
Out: 339420.54 ft³
